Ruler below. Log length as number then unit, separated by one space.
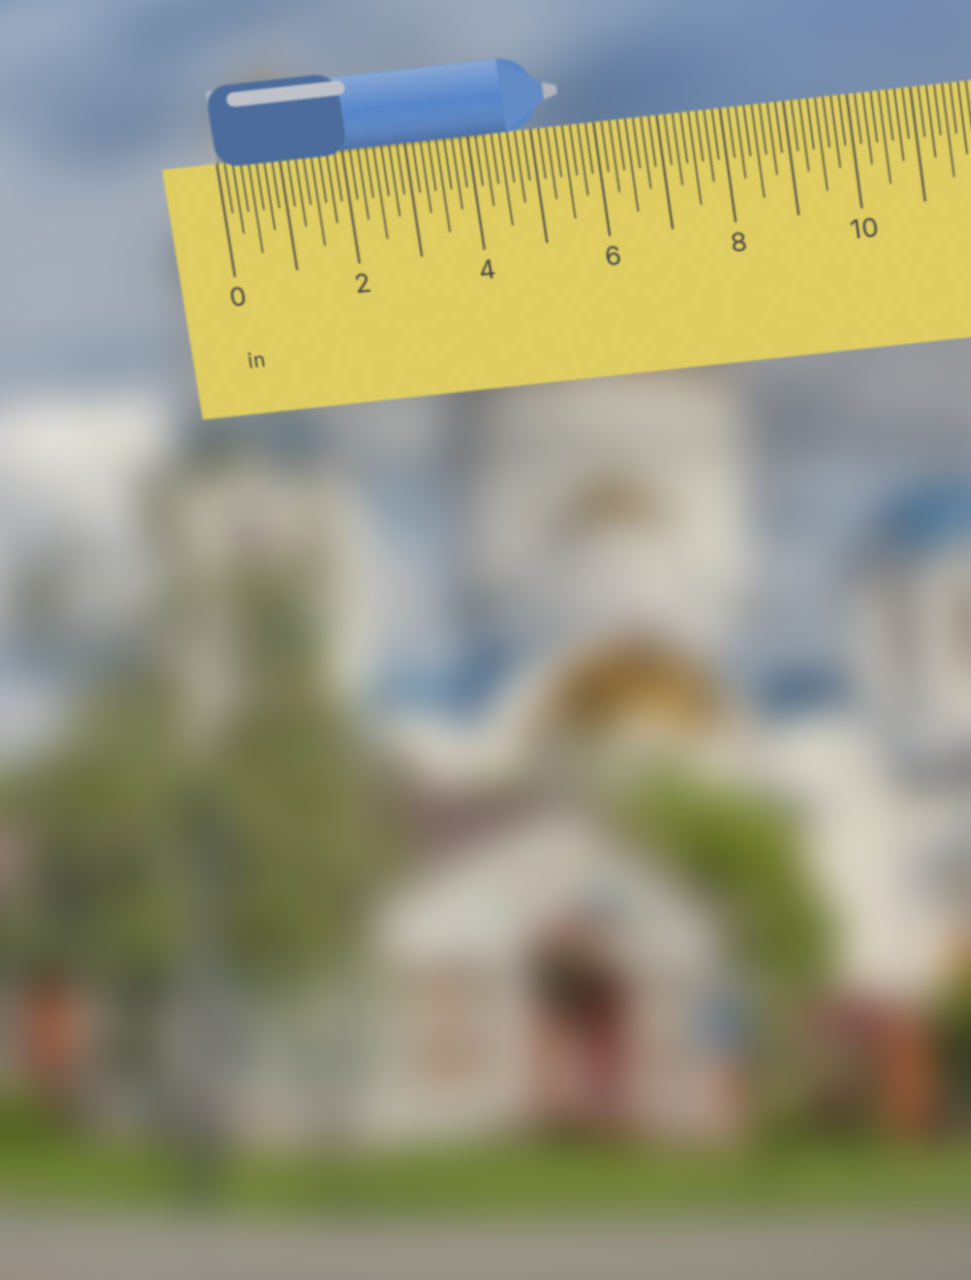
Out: 5.5 in
